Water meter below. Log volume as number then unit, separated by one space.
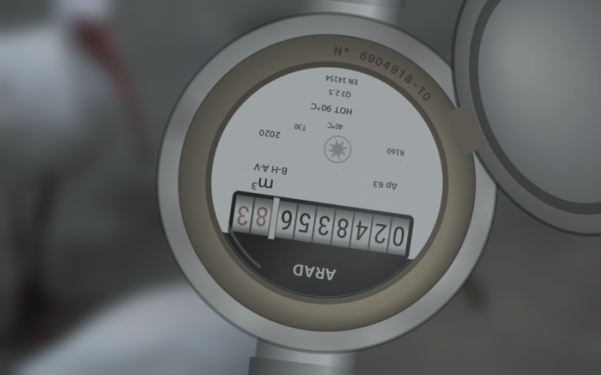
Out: 248356.83 m³
